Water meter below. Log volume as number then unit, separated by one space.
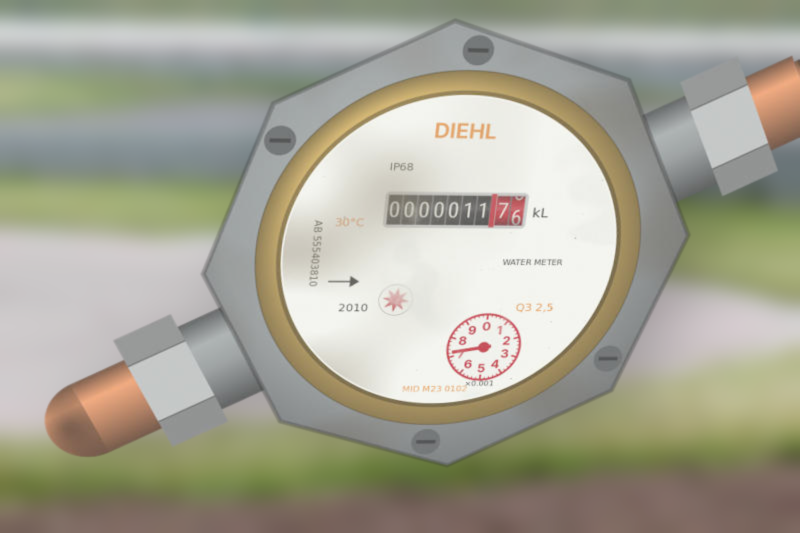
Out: 11.757 kL
